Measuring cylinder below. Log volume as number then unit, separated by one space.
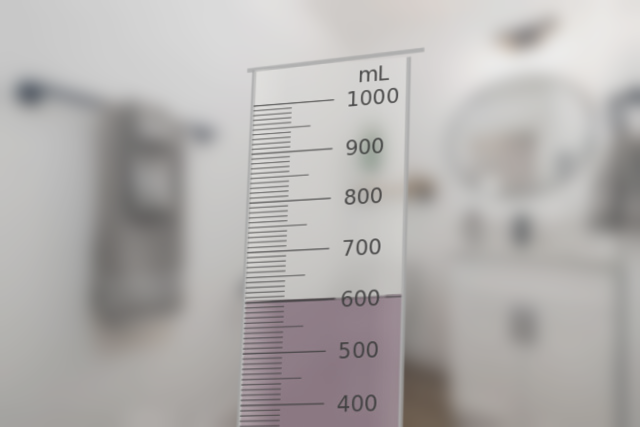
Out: 600 mL
